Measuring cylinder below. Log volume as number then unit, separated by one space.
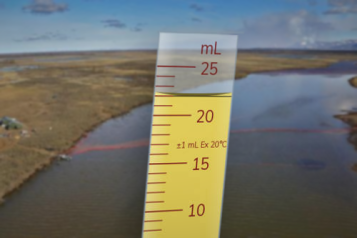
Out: 22 mL
